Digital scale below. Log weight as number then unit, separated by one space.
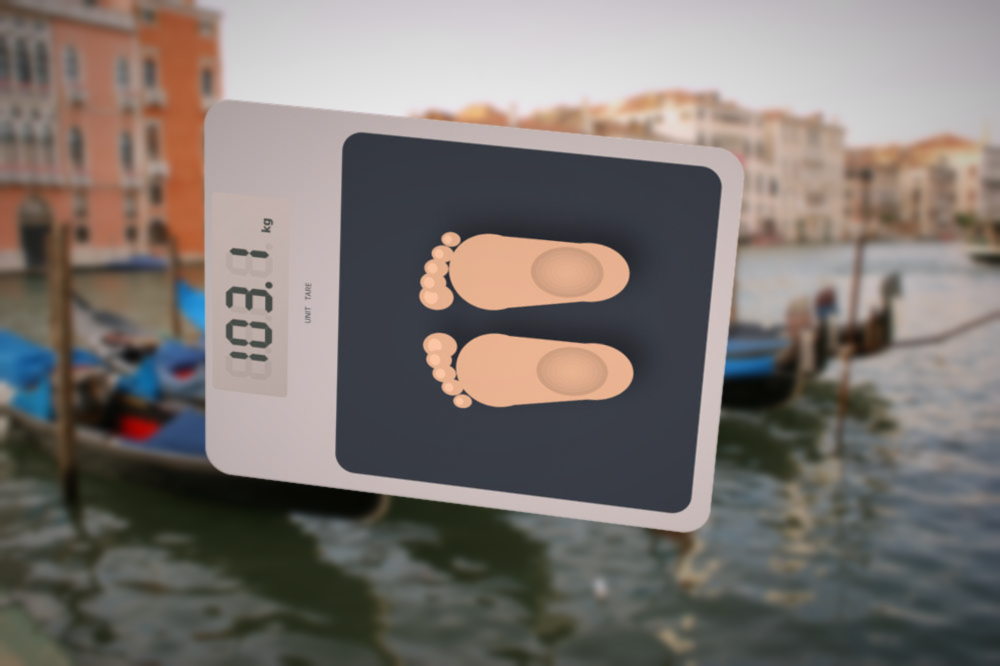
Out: 103.1 kg
